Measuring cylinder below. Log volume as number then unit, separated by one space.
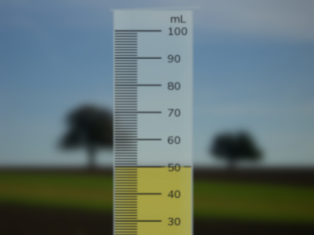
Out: 50 mL
